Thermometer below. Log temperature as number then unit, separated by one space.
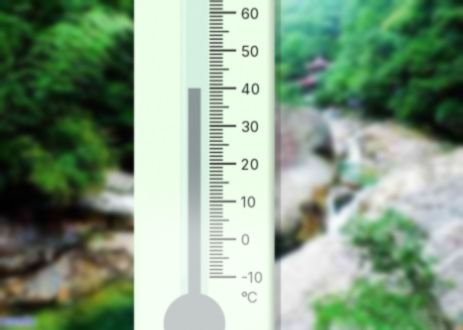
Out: 40 °C
